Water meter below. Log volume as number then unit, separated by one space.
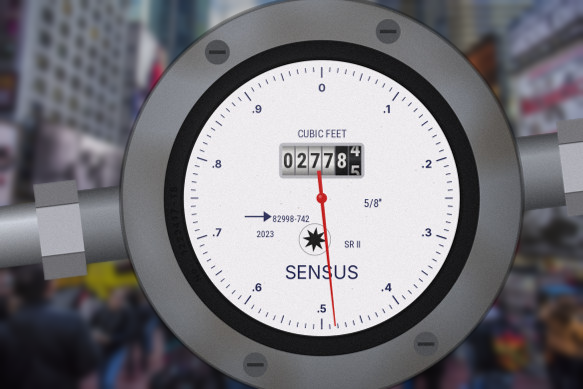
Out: 27784.48 ft³
